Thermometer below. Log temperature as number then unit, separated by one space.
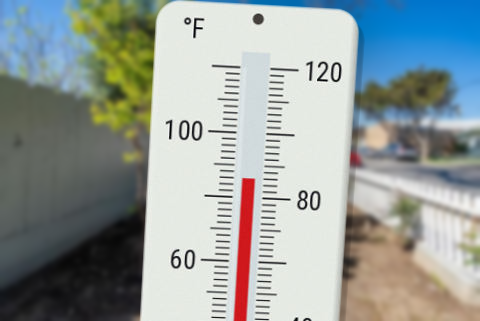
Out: 86 °F
